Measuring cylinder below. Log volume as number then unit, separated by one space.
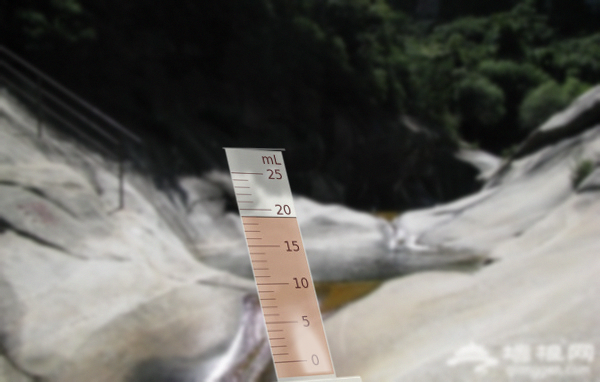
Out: 19 mL
